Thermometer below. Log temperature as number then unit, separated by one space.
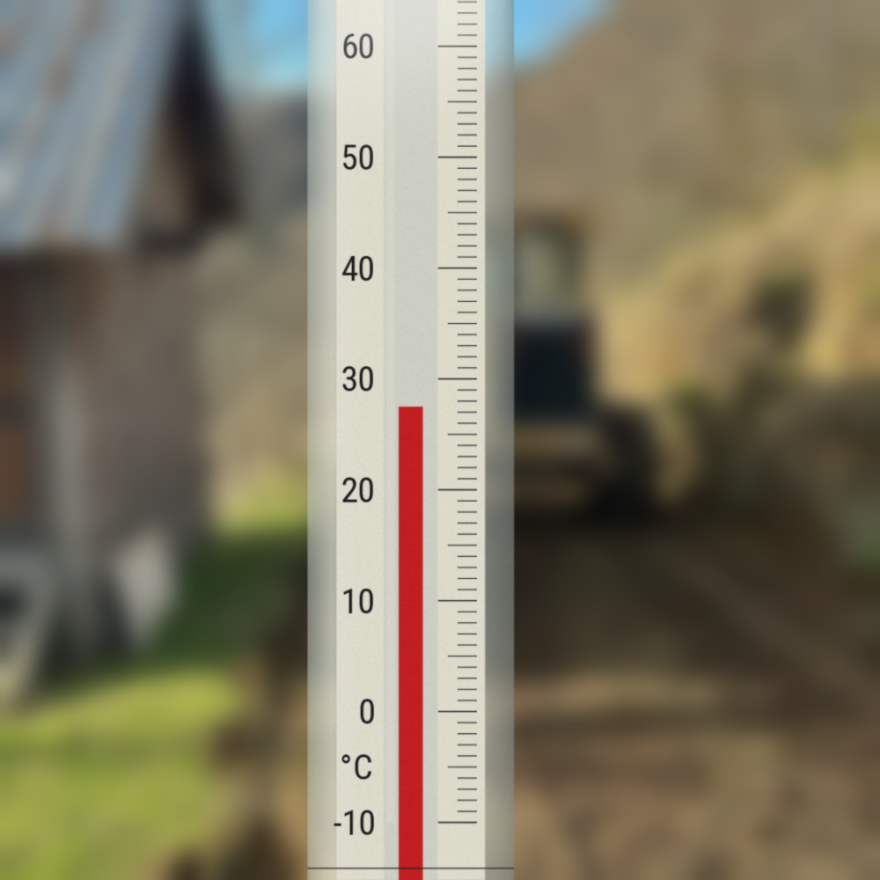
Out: 27.5 °C
